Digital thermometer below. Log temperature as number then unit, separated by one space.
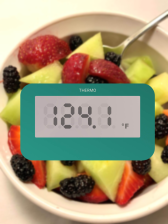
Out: 124.1 °F
